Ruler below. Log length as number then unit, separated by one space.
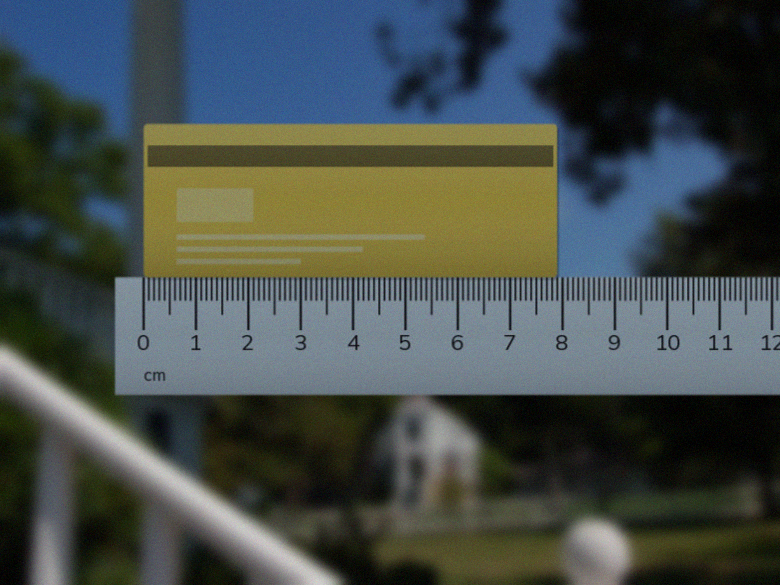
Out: 7.9 cm
